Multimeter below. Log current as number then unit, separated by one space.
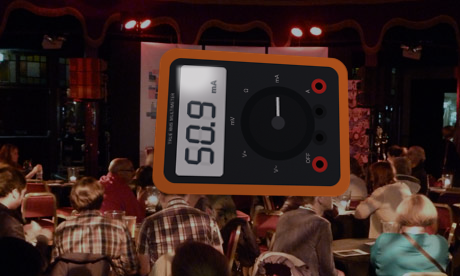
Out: 50.9 mA
